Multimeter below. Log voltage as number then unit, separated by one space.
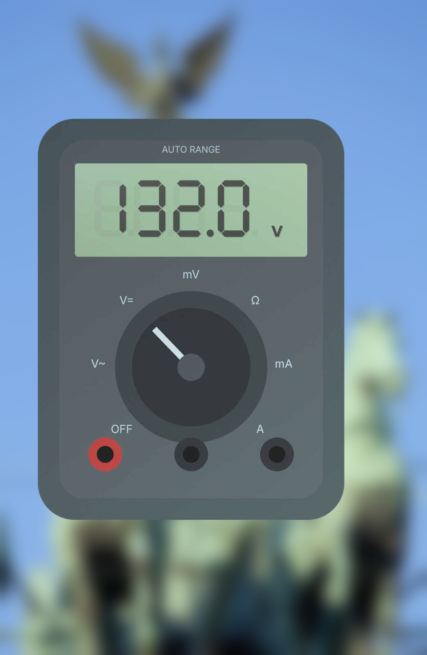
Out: 132.0 V
